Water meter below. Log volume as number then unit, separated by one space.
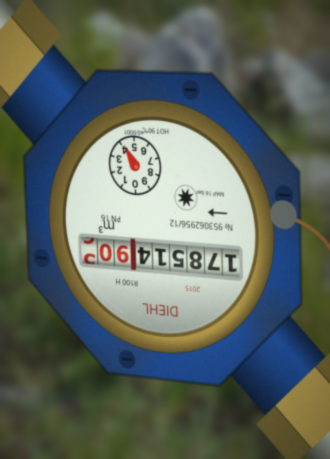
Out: 178514.9054 m³
